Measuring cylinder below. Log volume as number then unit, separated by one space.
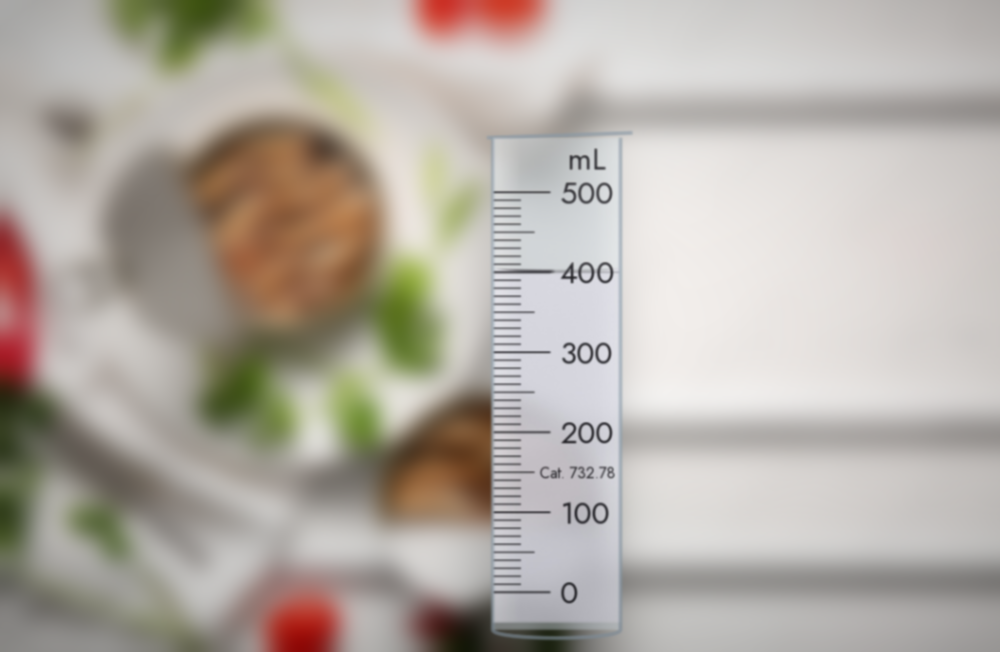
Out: 400 mL
